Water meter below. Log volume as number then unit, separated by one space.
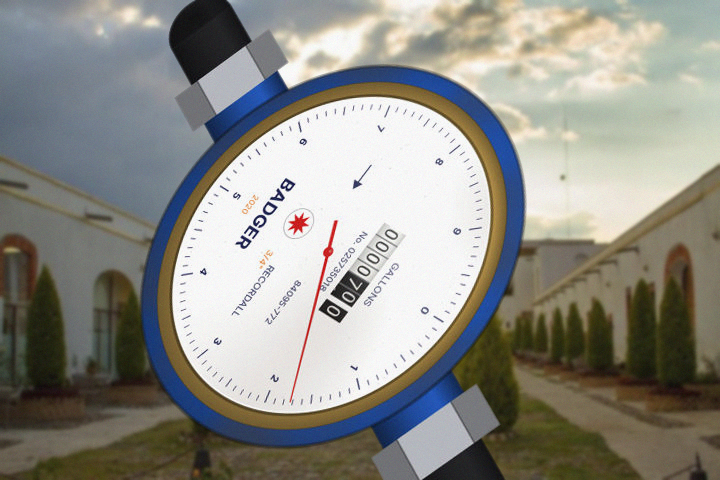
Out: 701.7 gal
